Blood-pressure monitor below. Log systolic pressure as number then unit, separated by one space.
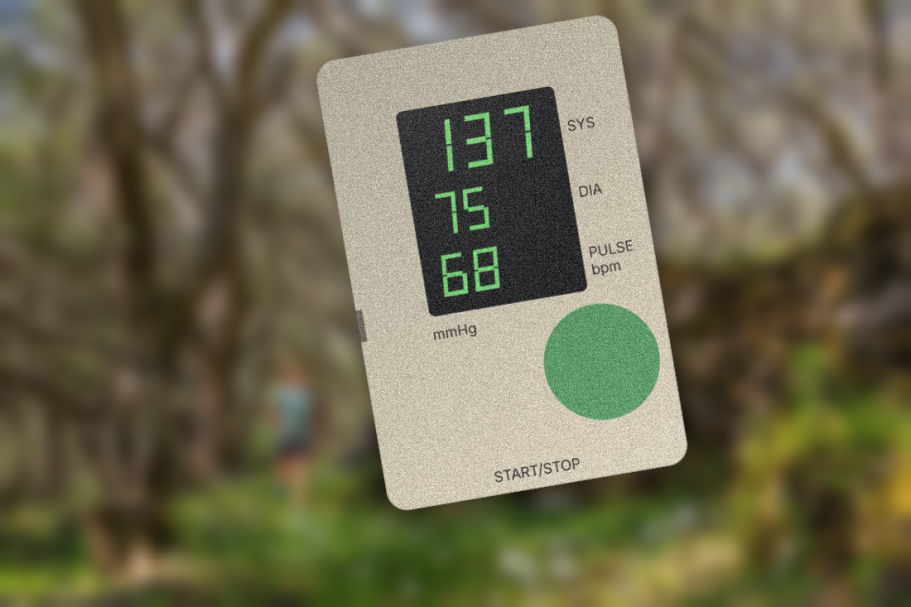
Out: 137 mmHg
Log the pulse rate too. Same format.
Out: 68 bpm
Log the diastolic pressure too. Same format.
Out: 75 mmHg
